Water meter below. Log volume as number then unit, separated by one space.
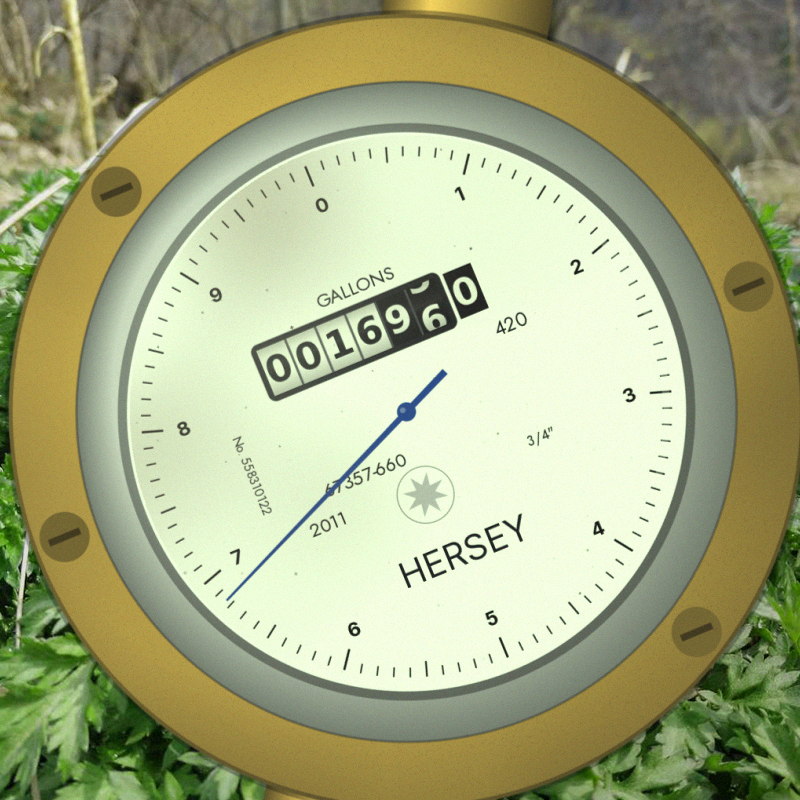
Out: 16956.8 gal
